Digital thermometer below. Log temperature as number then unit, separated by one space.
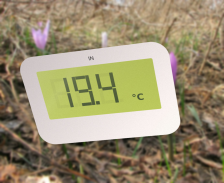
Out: 19.4 °C
